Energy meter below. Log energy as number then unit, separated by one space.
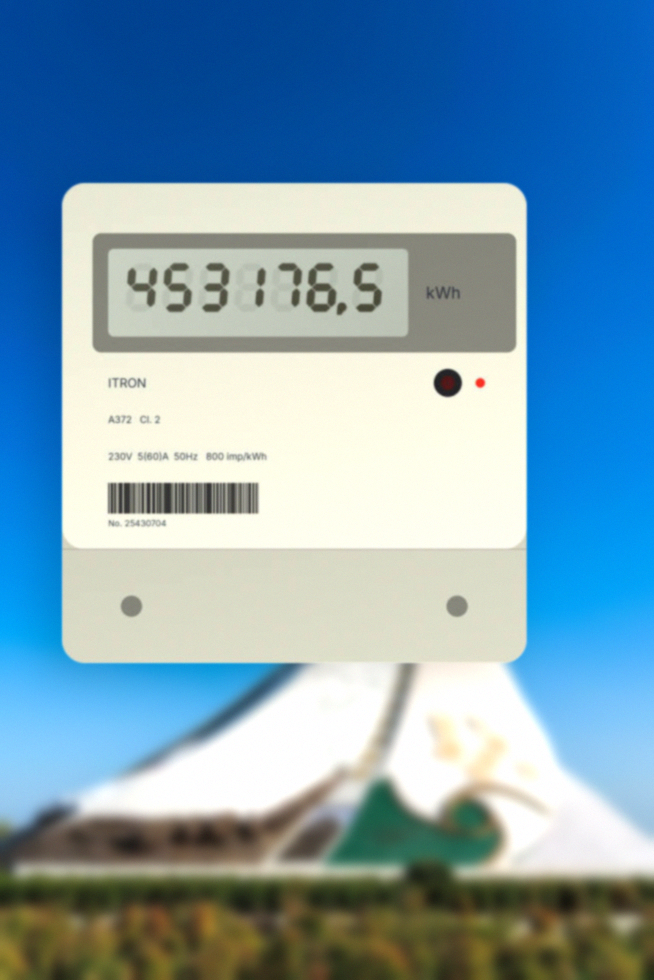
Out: 453176.5 kWh
